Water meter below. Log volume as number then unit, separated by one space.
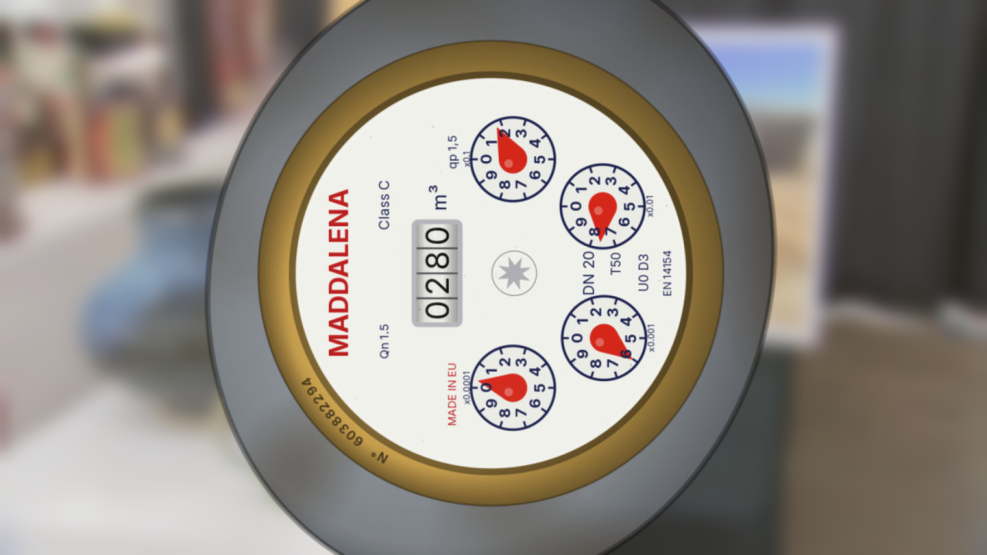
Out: 280.1760 m³
